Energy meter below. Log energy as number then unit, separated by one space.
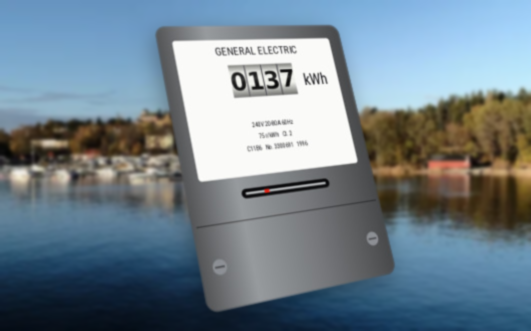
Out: 137 kWh
